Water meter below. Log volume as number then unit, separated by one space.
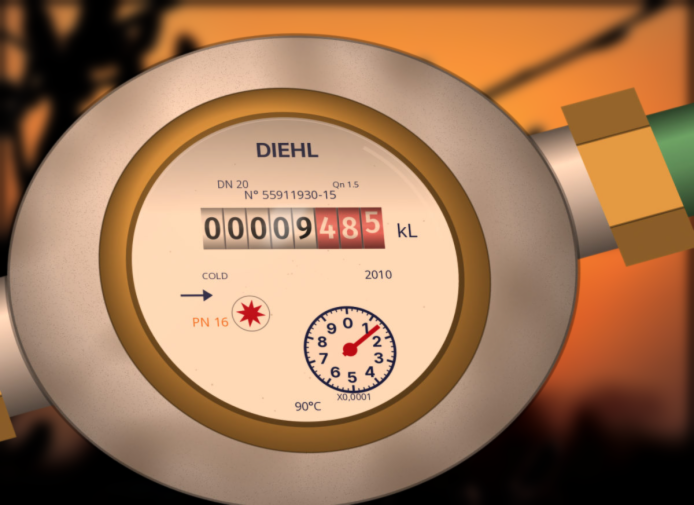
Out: 9.4851 kL
